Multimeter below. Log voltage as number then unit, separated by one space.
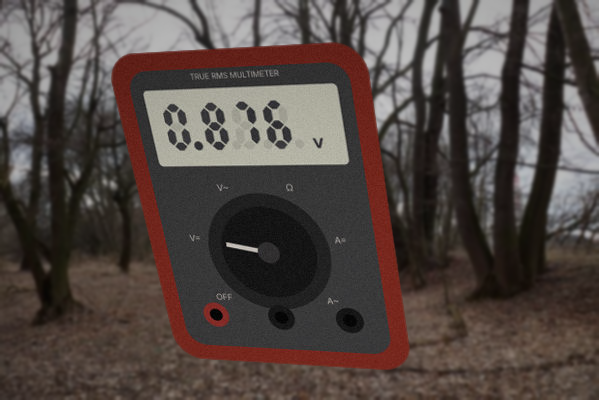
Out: 0.876 V
